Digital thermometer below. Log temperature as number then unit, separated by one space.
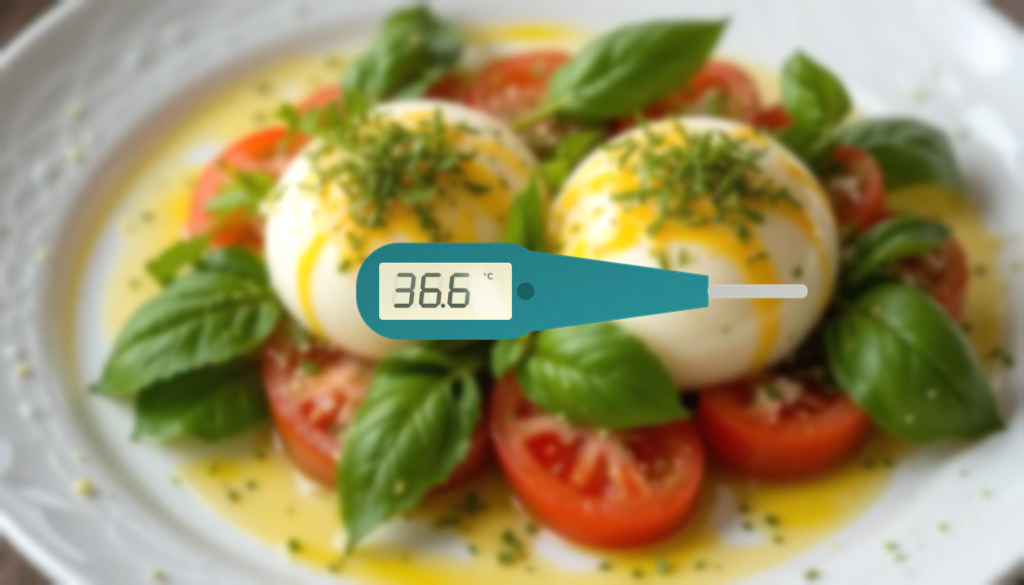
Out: 36.6 °C
